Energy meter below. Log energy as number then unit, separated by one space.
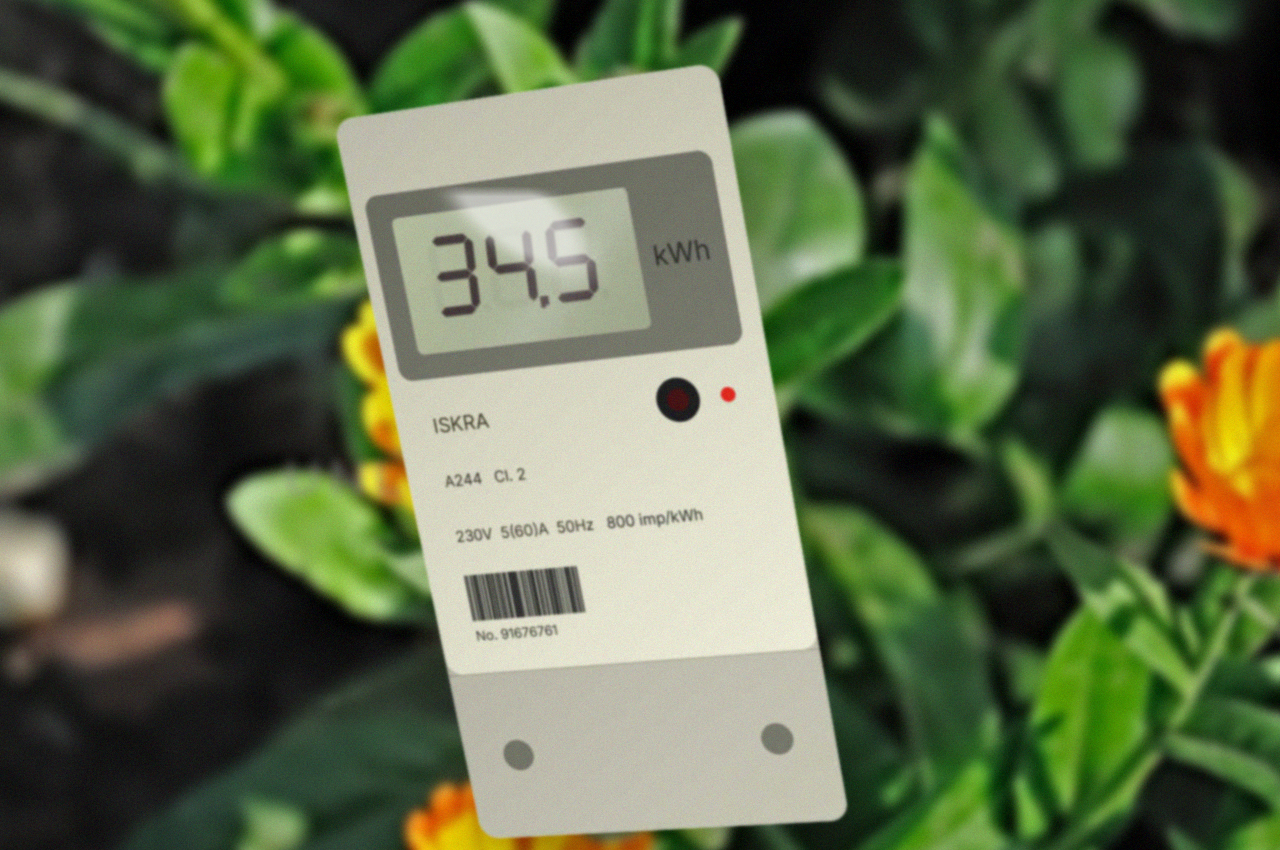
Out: 34.5 kWh
